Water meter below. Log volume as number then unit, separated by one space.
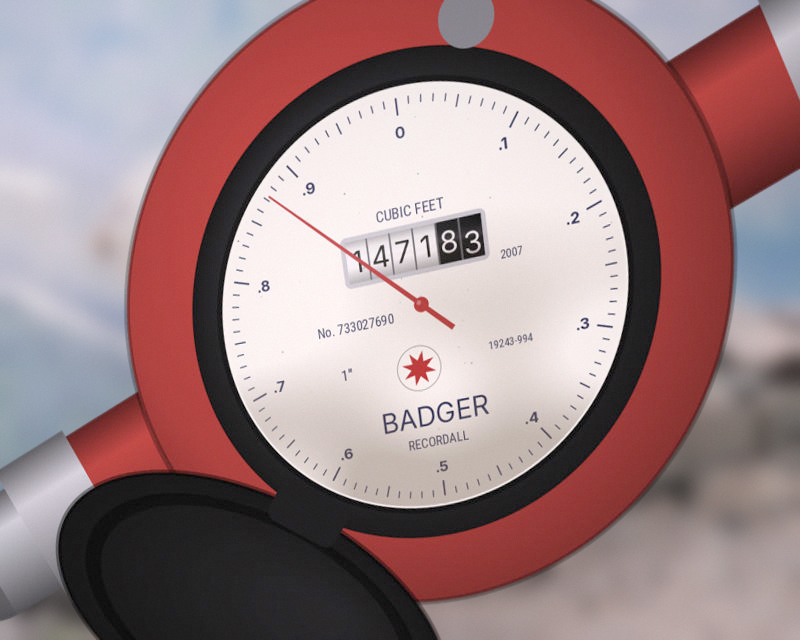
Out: 147182.87 ft³
